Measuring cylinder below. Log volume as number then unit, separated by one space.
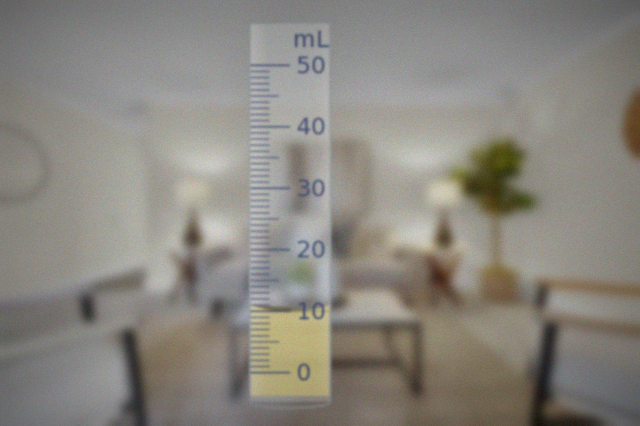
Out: 10 mL
